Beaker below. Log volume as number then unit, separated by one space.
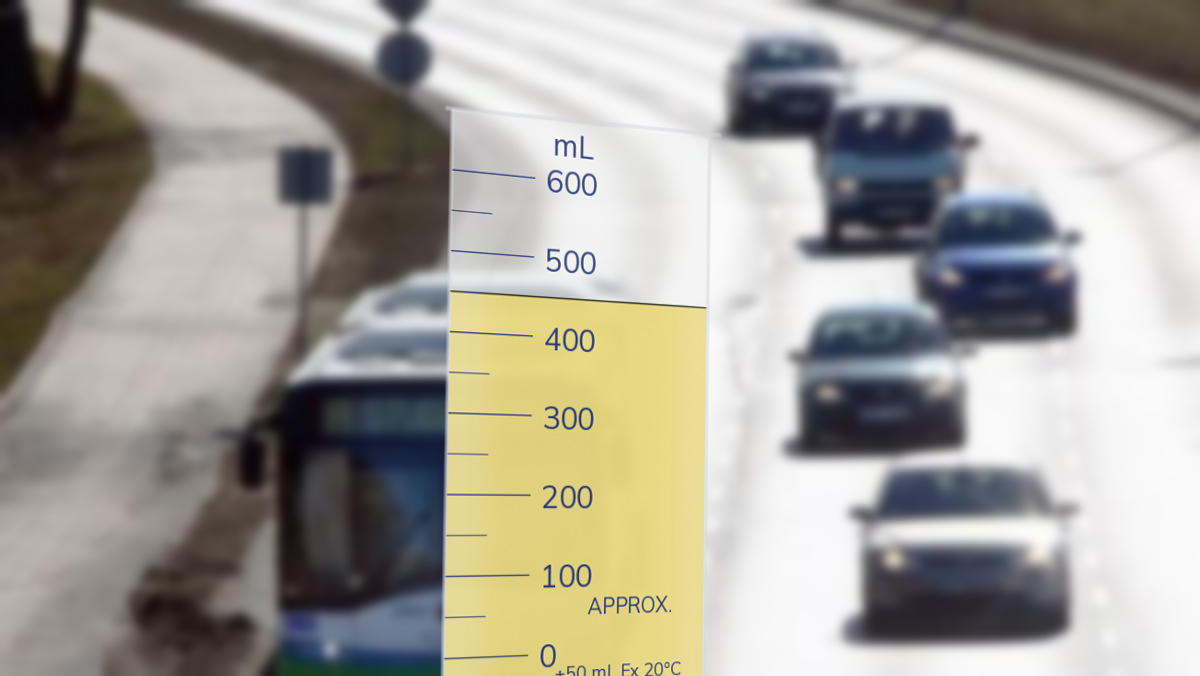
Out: 450 mL
